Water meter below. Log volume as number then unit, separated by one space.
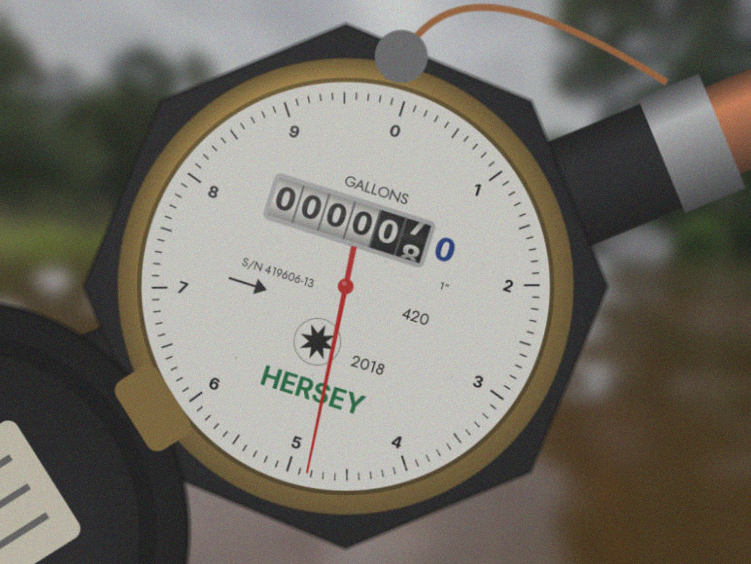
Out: 74.8 gal
